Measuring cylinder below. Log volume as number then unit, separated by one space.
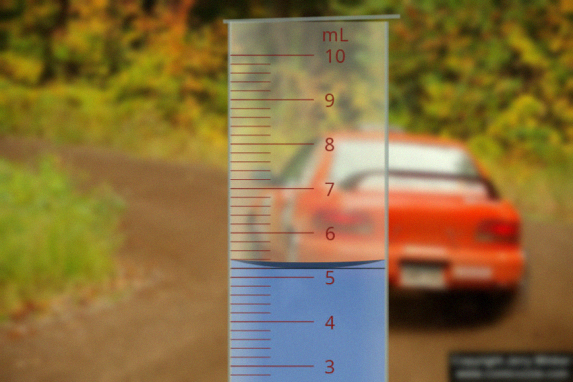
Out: 5.2 mL
